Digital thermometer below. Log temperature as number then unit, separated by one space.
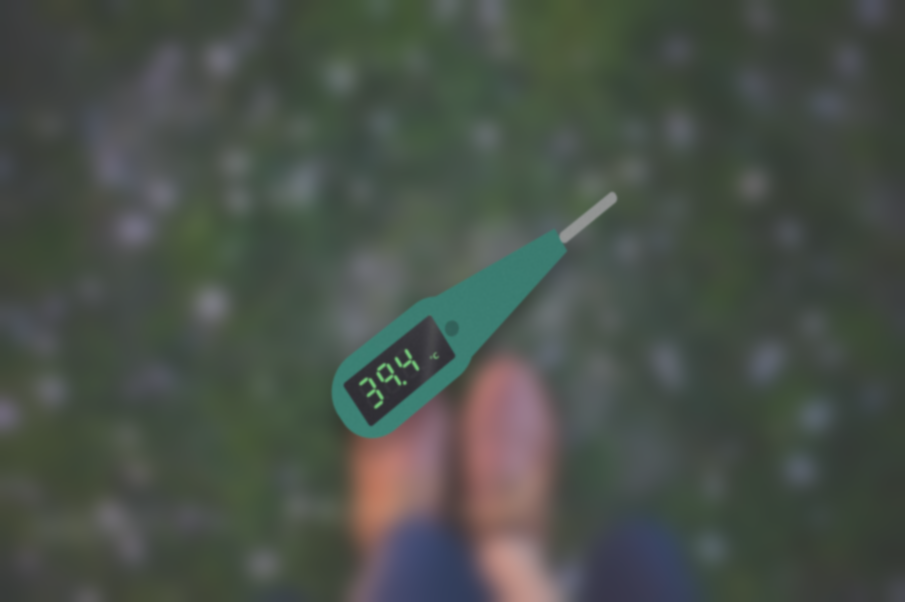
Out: 39.4 °C
